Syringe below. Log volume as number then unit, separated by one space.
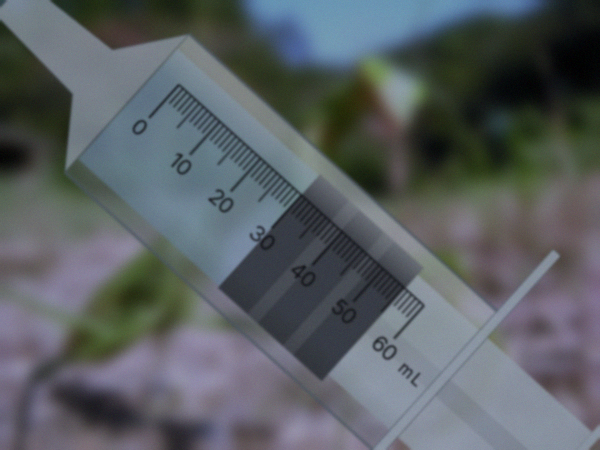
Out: 30 mL
